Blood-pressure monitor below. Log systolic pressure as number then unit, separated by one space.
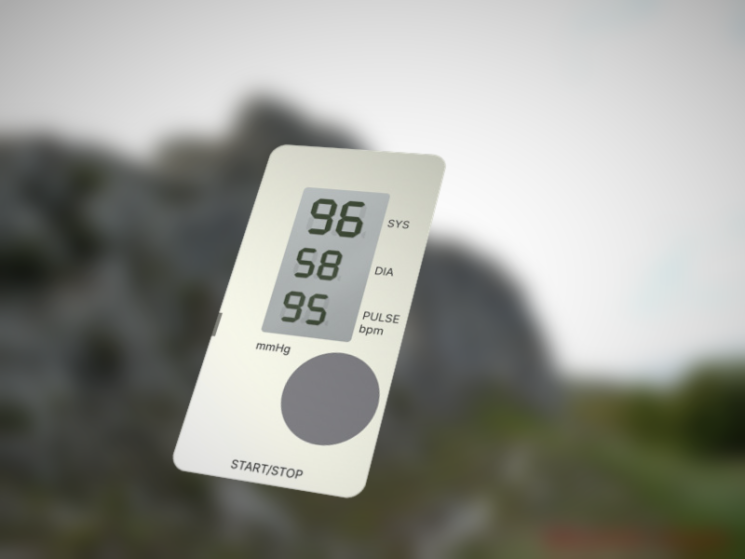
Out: 96 mmHg
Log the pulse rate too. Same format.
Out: 95 bpm
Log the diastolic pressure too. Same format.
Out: 58 mmHg
